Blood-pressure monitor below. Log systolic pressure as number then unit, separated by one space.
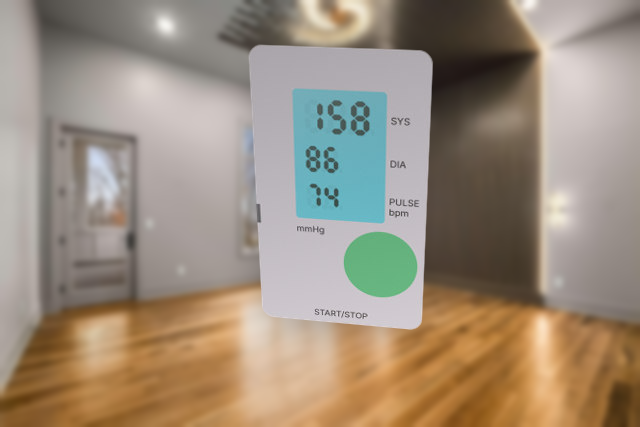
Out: 158 mmHg
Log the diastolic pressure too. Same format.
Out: 86 mmHg
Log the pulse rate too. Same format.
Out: 74 bpm
